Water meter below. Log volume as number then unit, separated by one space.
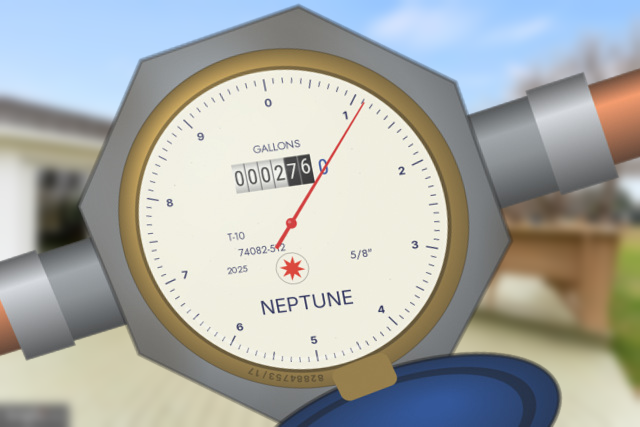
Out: 2761.1 gal
